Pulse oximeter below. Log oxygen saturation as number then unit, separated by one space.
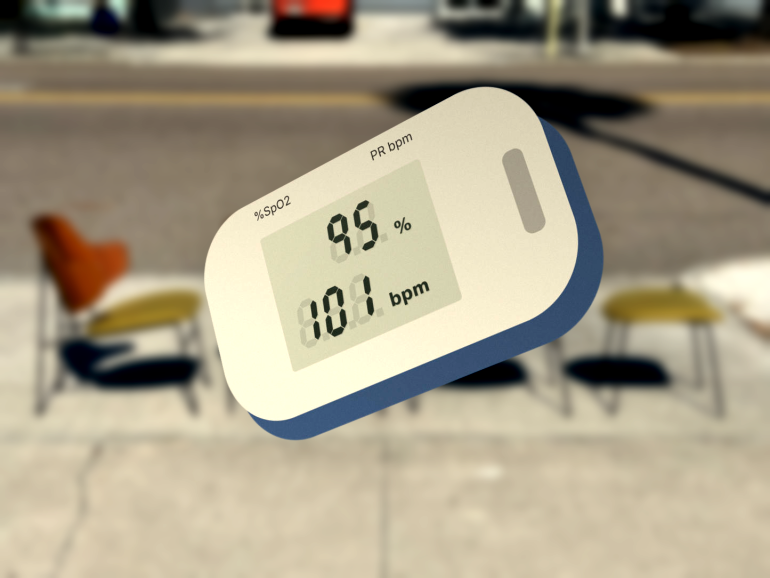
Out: 95 %
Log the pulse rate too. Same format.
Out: 101 bpm
